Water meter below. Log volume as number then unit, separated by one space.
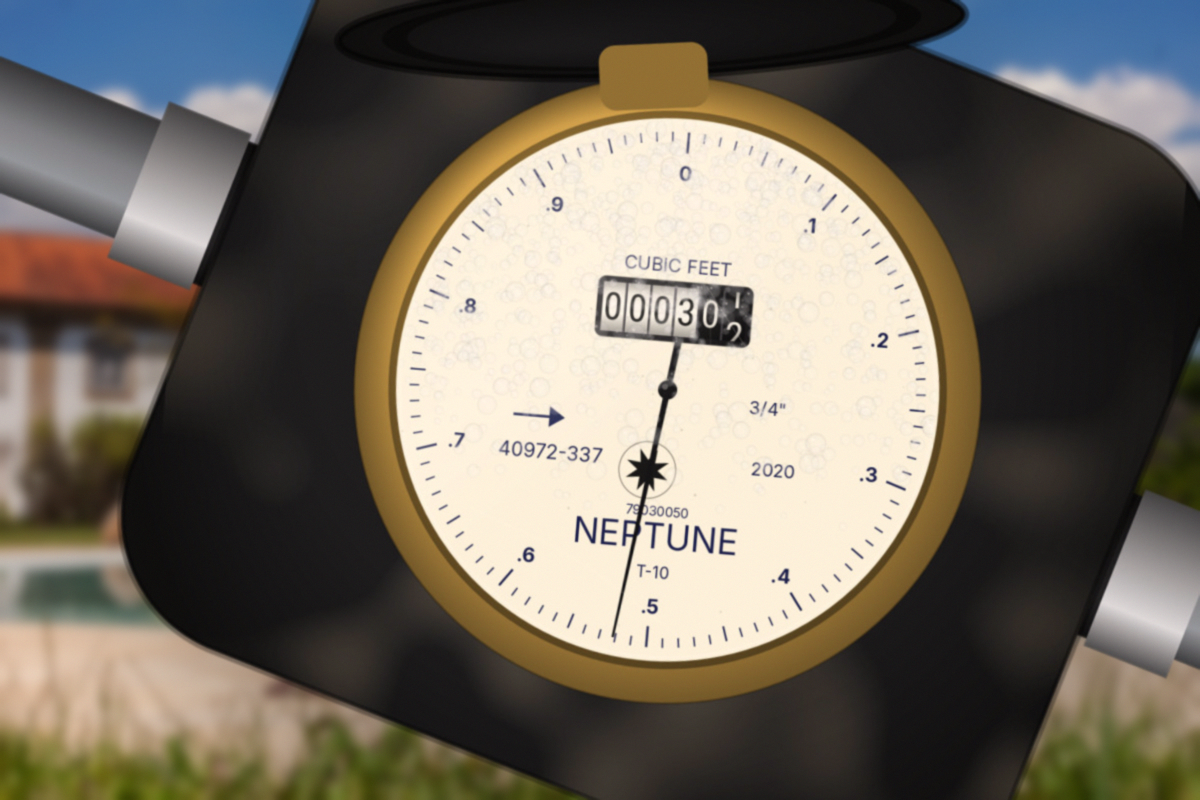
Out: 301.52 ft³
